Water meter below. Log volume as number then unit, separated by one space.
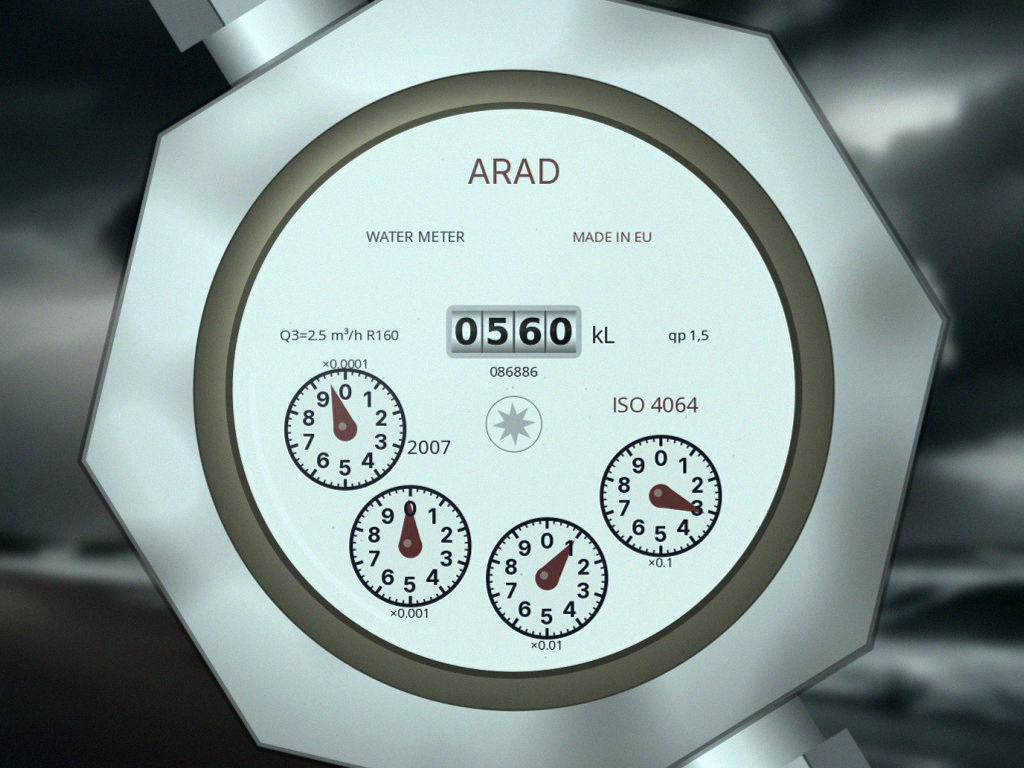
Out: 560.3099 kL
